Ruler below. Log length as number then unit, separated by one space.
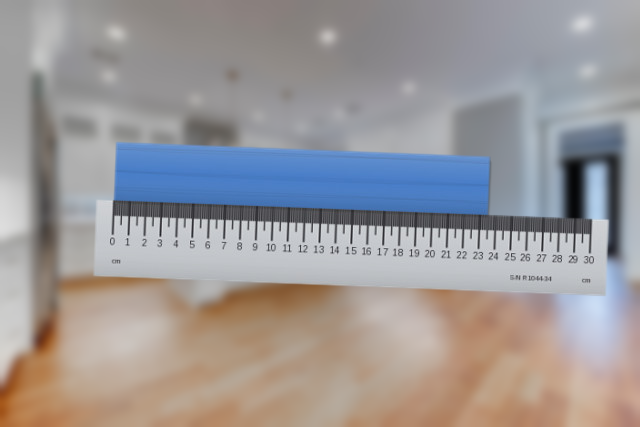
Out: 23.5 cm
